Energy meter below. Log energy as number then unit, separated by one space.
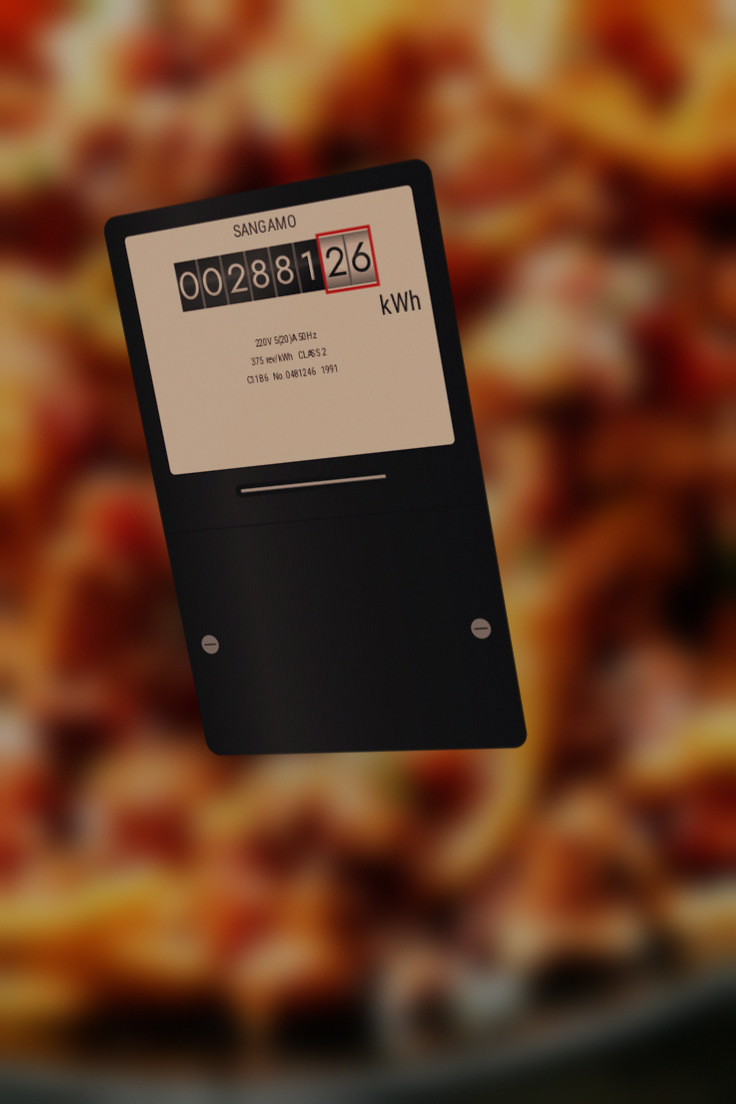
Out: 2881.26 kWh
